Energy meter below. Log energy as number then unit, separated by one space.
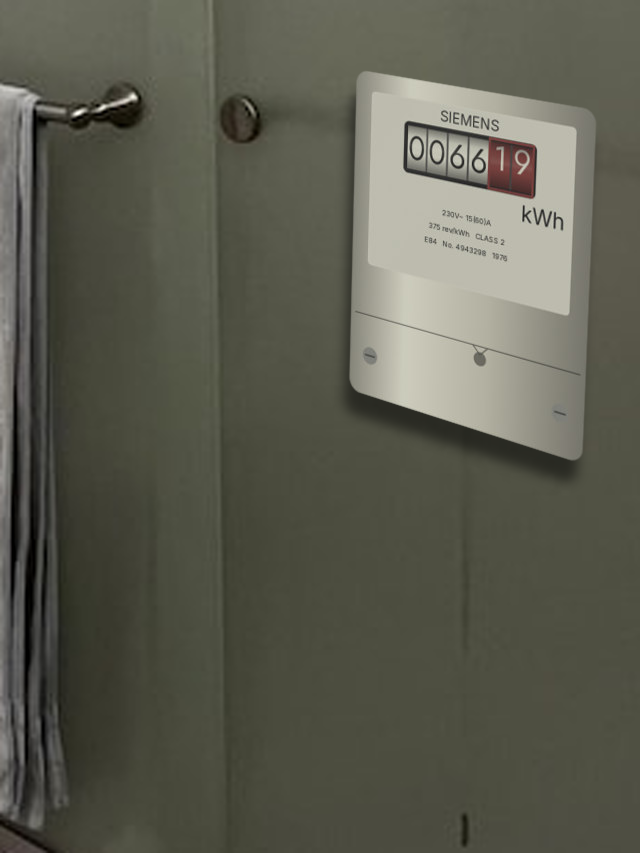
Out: 66.19 kWh
